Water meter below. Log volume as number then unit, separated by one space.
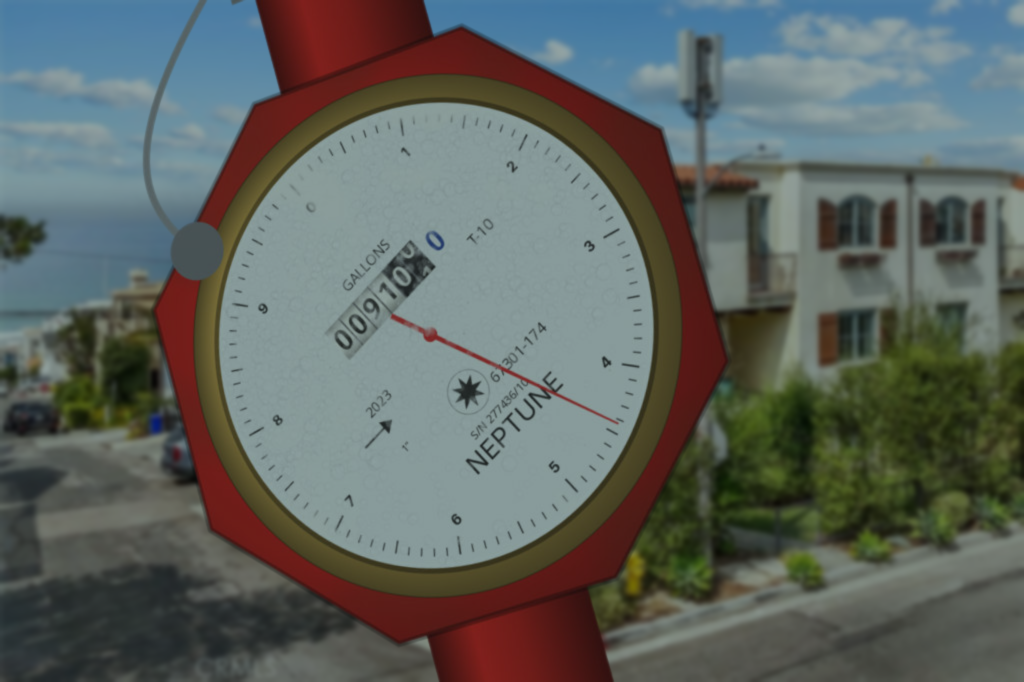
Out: 91004.4 gal
